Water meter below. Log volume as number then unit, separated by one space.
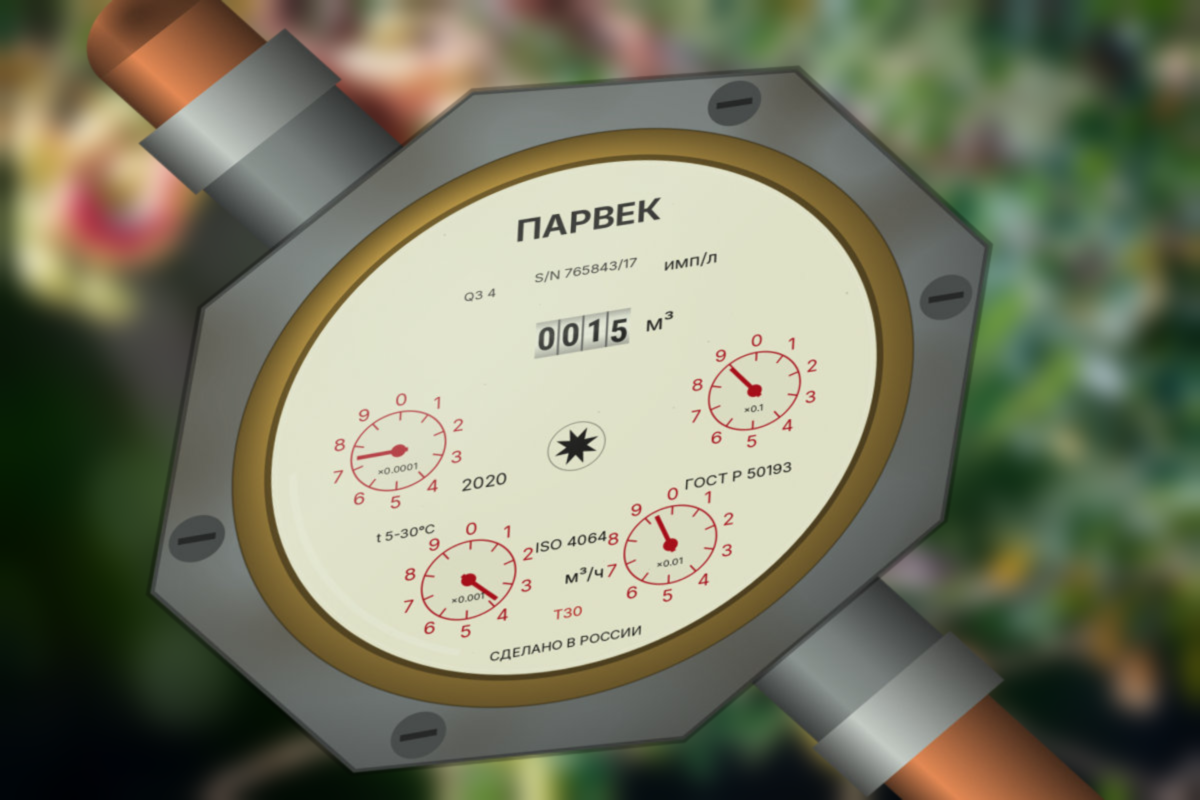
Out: 14.8937 m³
